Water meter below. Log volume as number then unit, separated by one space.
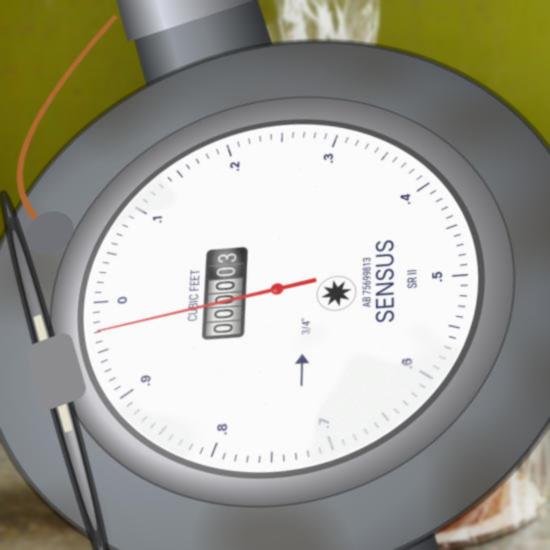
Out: 2.97 ft³
